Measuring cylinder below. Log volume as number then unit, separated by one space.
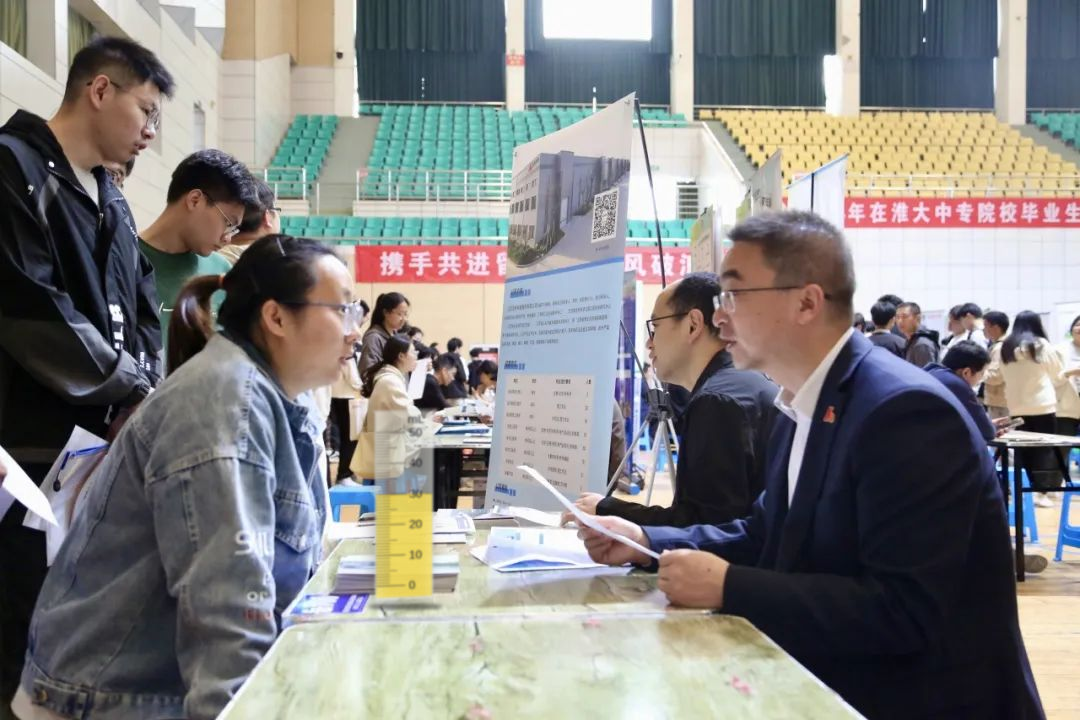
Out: 30 mL
